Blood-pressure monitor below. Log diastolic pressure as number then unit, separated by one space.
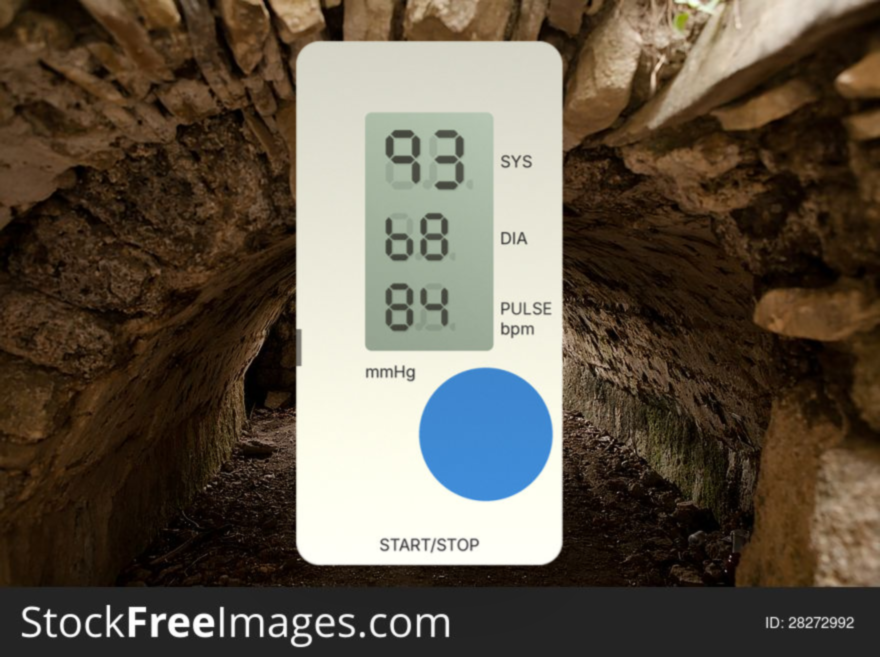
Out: 68 mmHg
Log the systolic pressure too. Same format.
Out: 93 mmHg
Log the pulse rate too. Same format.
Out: 84 bpm
